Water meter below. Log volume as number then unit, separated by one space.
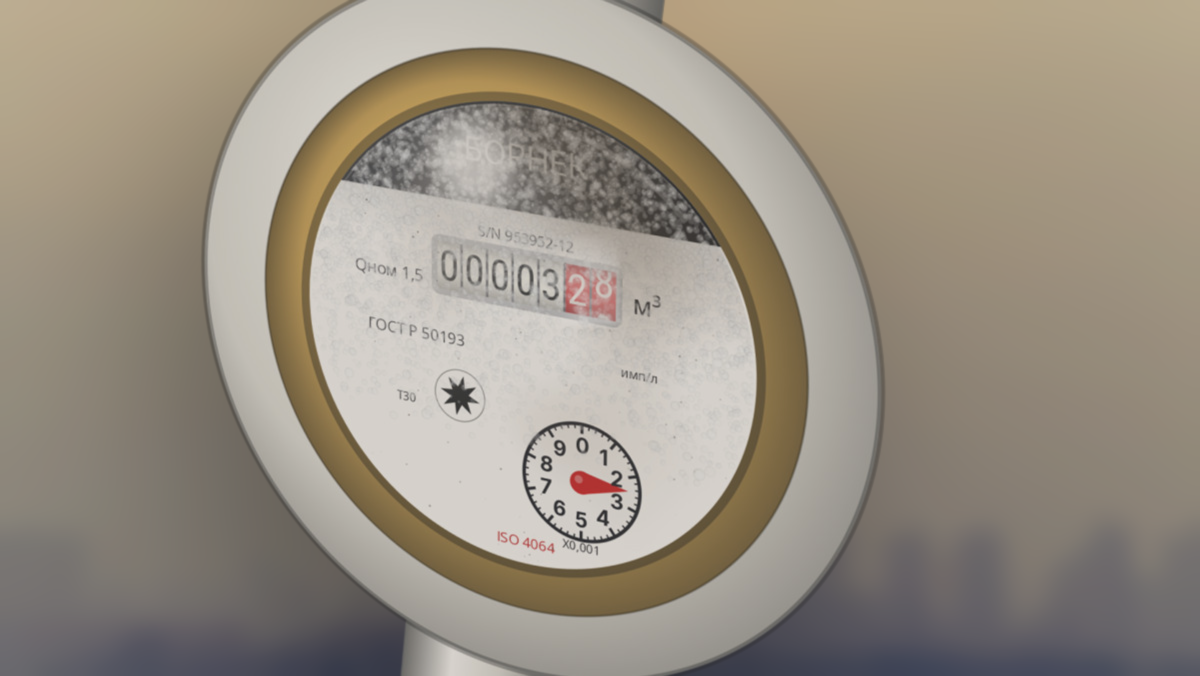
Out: 3.282 m³
